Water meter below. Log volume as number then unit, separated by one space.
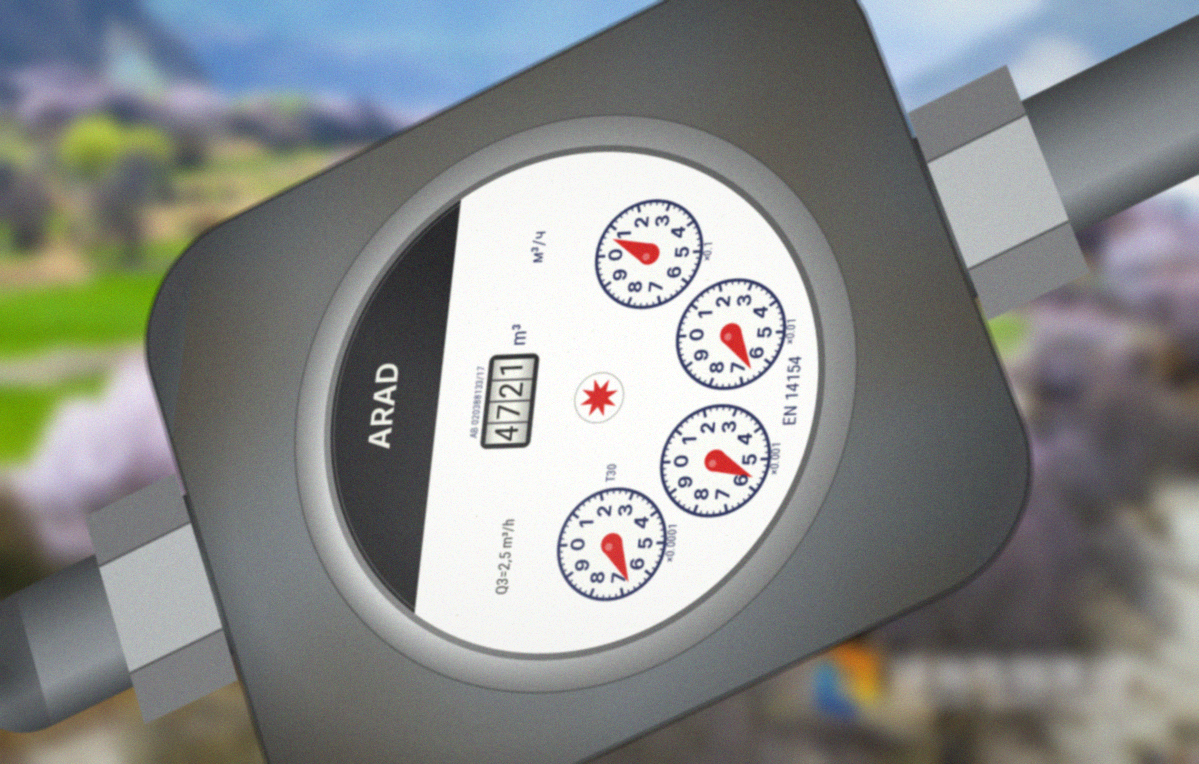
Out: 4721.0656 m³
